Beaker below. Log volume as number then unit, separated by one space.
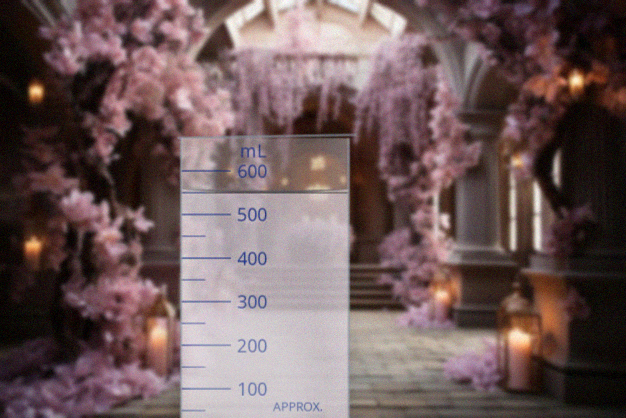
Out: 550 mL
